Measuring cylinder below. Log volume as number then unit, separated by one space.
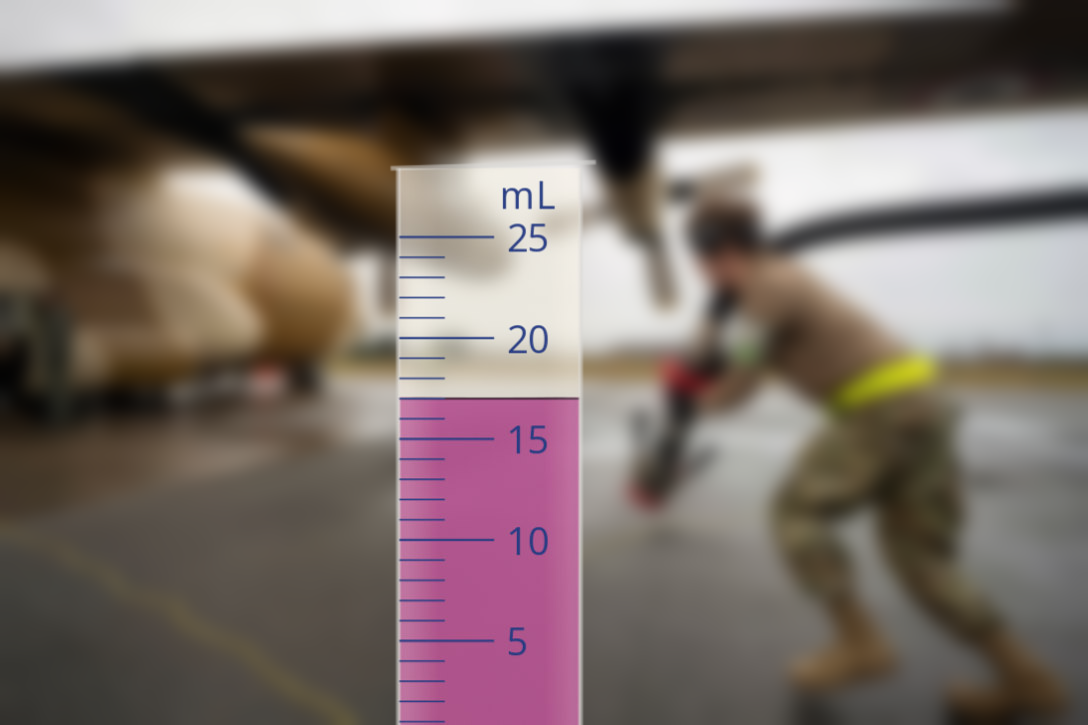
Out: 17 mL
